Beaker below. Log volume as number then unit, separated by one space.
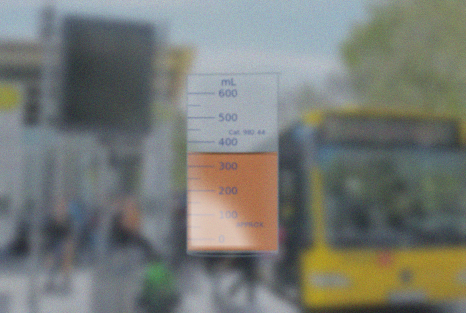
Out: 350 mL
